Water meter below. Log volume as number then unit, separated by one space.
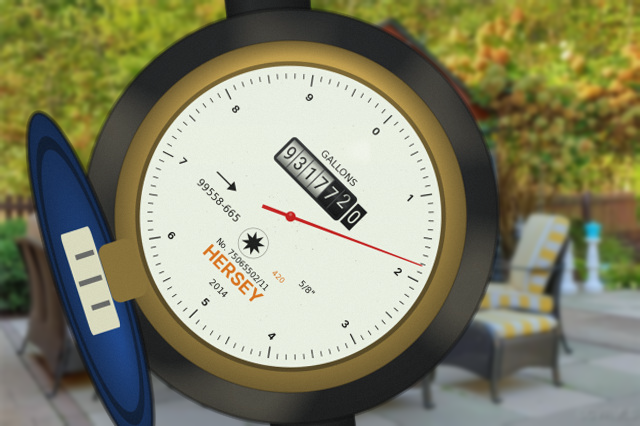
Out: 9317721.8 gal
